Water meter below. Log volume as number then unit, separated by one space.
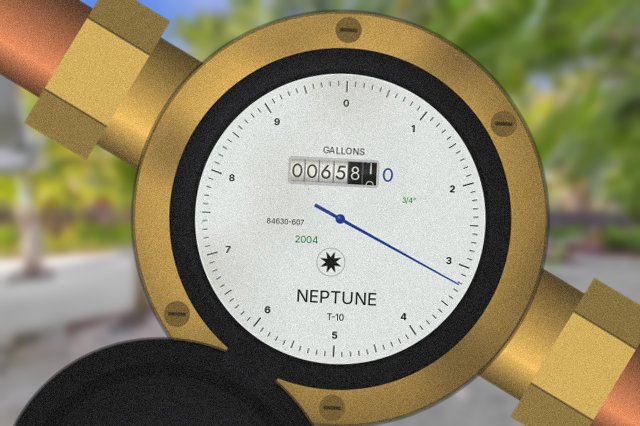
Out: 65813.2 gal
